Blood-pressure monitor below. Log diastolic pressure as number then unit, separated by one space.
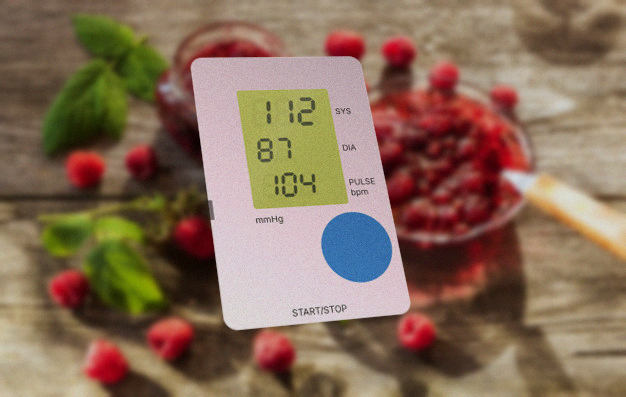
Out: 87 mmHg
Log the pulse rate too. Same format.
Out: 104 bpm
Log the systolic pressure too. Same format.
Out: 112 mmHg
